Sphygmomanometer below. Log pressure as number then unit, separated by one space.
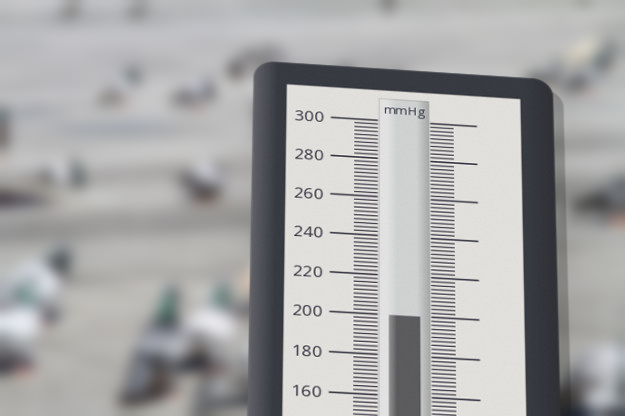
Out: 200 mmHg
